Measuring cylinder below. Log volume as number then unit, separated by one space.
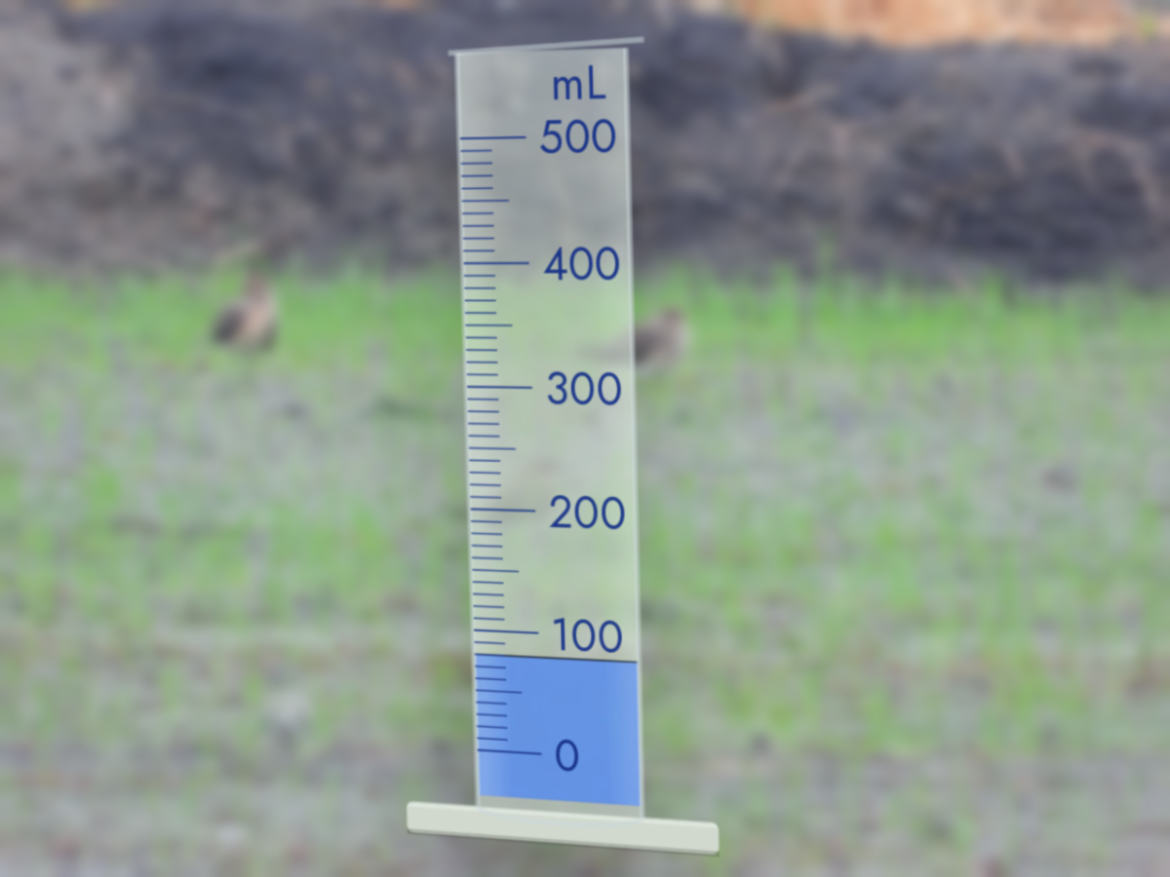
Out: 80 mL
